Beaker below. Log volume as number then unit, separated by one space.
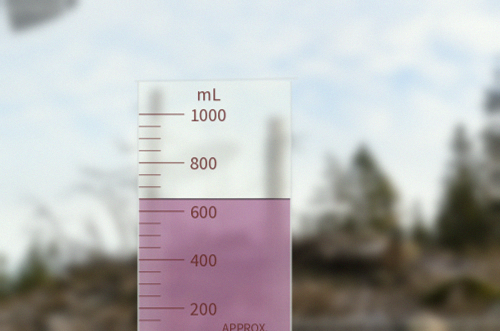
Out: 650 mL
